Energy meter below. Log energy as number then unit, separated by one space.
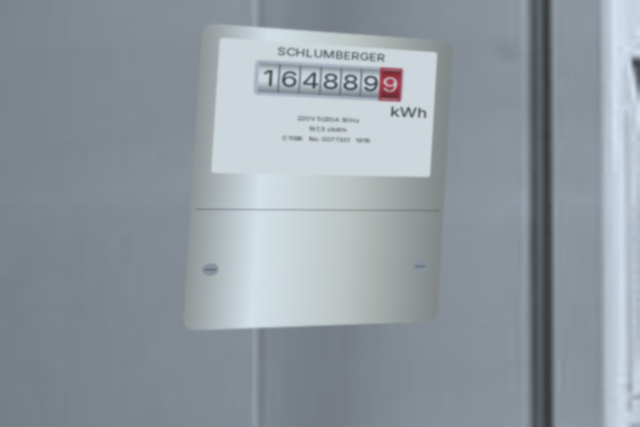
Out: 164889.9 kWh
